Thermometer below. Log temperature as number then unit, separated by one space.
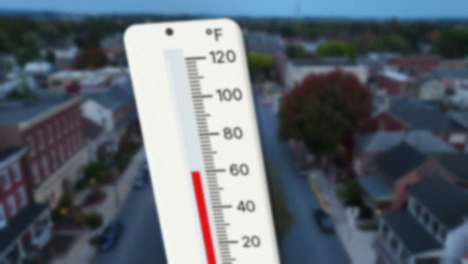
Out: 60 °F
